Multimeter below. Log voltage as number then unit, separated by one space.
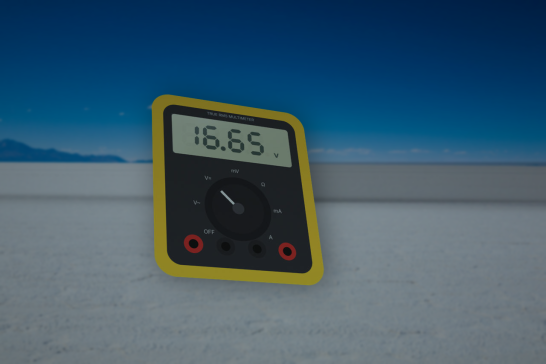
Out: 16.65 V
